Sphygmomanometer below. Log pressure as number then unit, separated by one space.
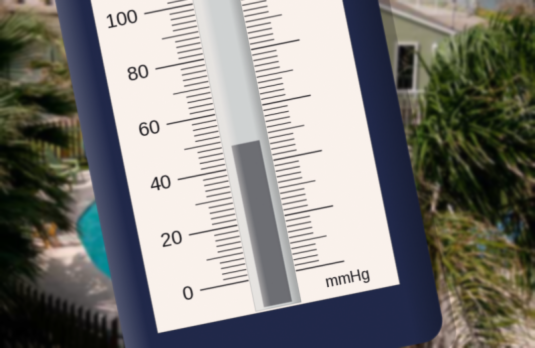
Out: 48 mmHg
